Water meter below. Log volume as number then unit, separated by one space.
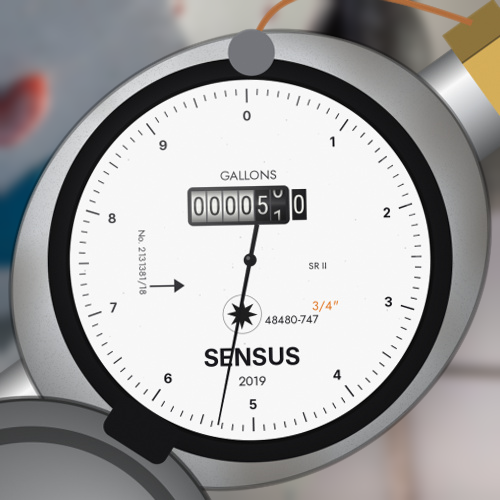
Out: 505.3 gal
